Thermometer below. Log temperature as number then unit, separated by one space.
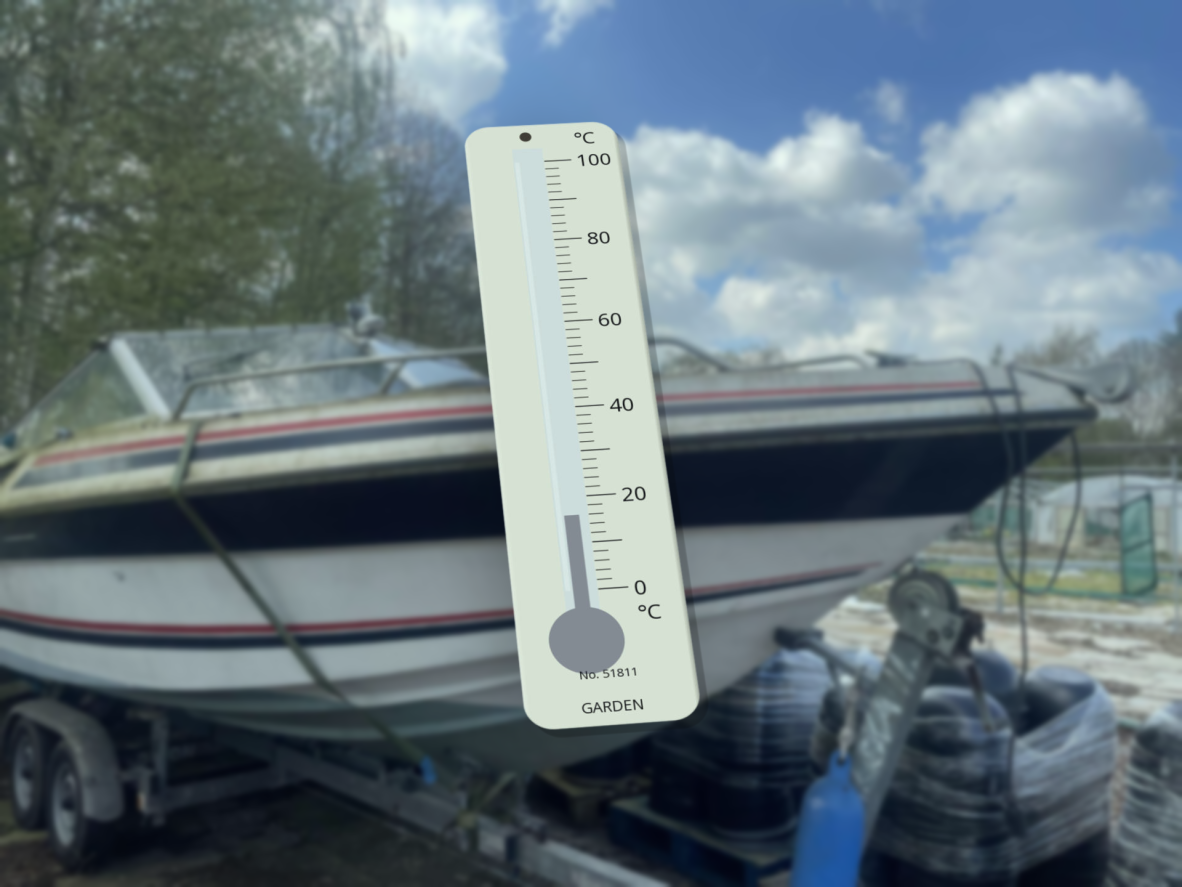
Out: 16 °C
